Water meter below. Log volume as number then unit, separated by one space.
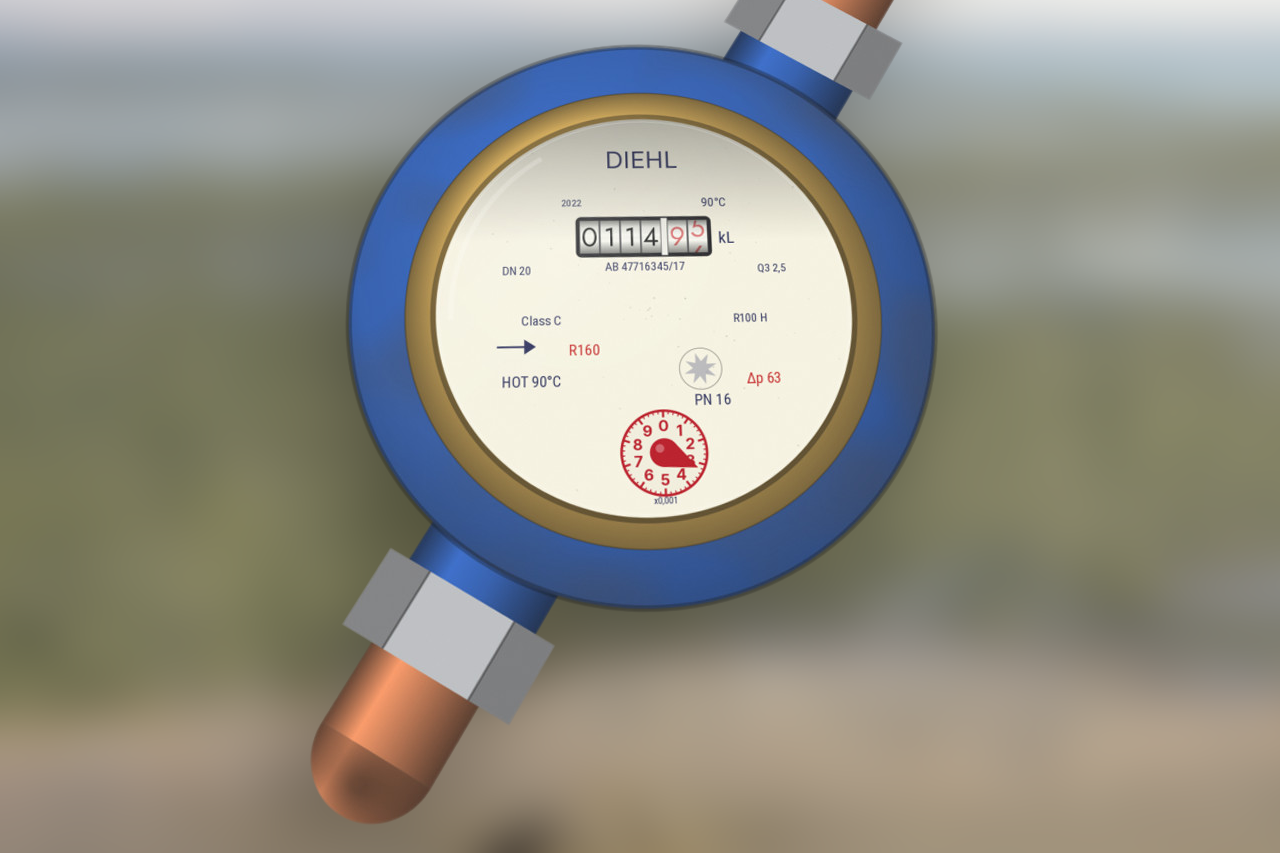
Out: 114.953 kL
